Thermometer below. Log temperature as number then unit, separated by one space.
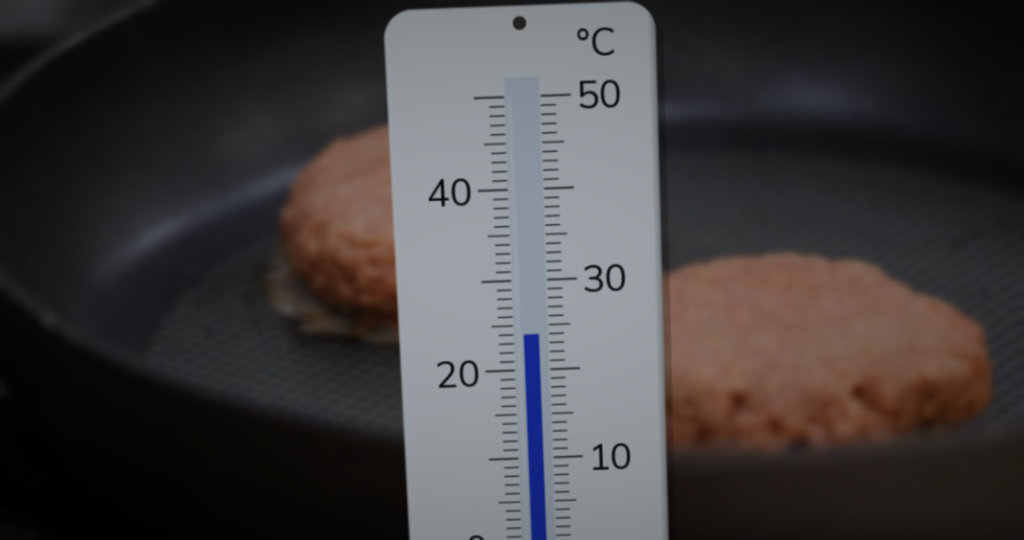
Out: 24 °C
